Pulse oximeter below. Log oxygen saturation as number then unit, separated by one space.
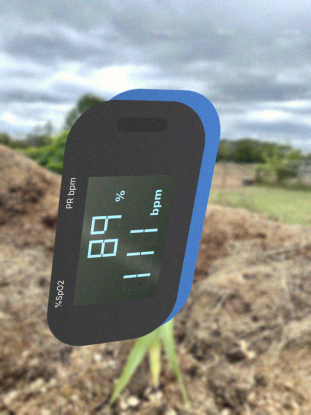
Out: 89 %
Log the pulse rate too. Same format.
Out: 111 bpm
